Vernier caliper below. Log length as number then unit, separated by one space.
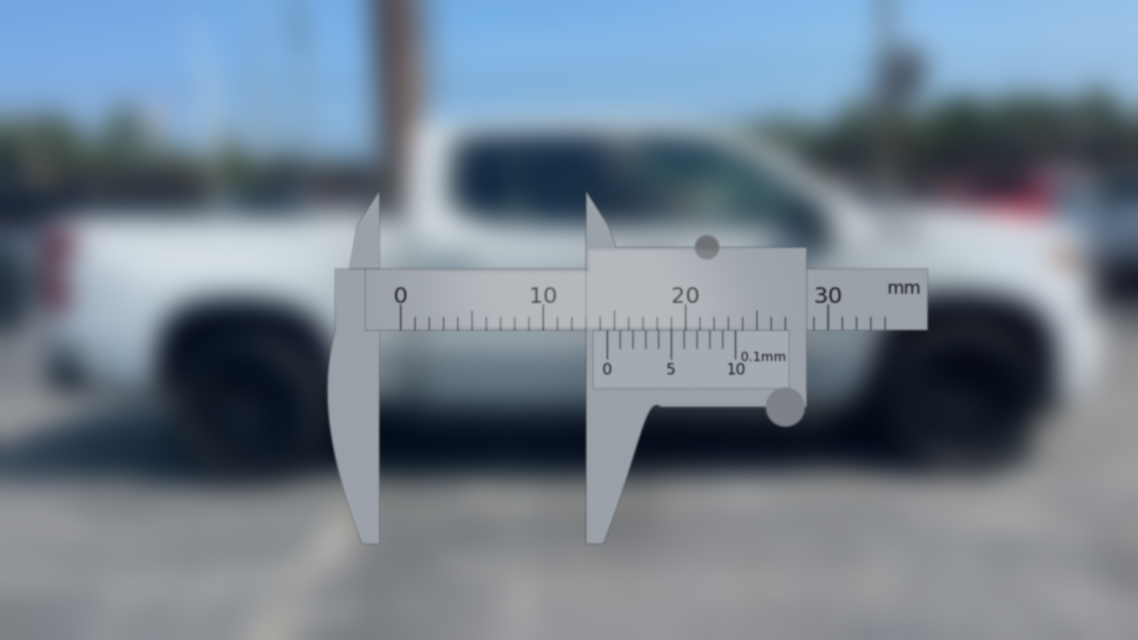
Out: 14.5 mm
